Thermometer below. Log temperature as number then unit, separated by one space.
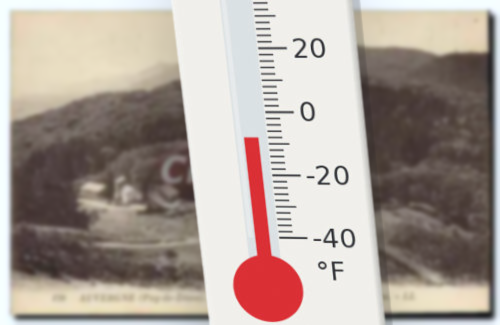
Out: -8 °F
